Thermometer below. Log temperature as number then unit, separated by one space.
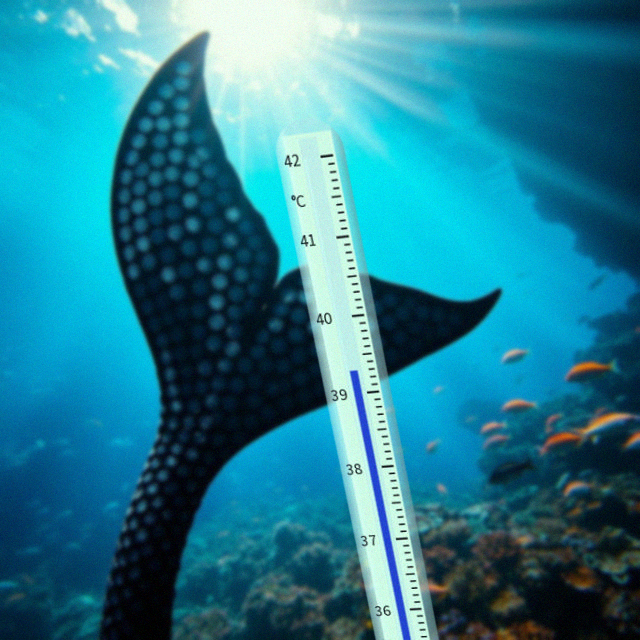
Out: 39.3 °C
